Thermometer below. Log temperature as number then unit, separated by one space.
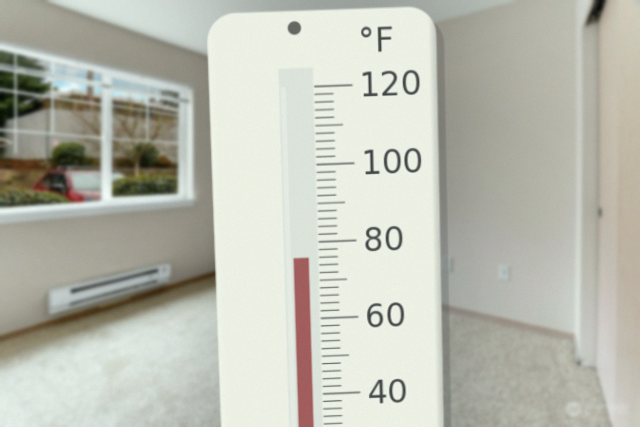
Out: 76 °F
